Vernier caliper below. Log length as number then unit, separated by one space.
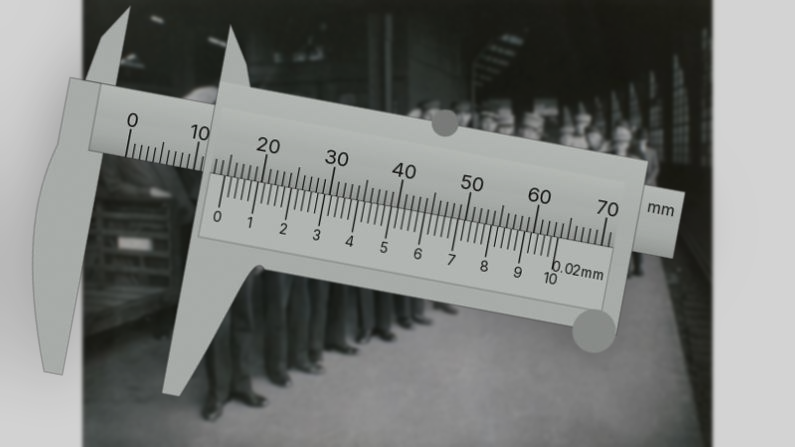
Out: 14.6 mm
